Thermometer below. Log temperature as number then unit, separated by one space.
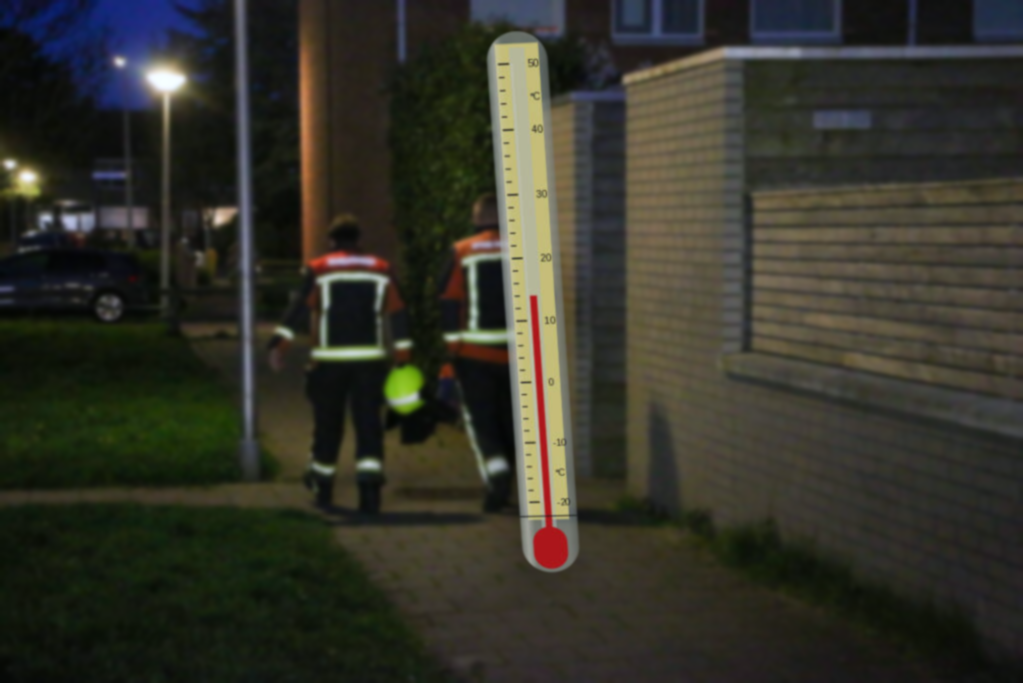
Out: 14 °C
